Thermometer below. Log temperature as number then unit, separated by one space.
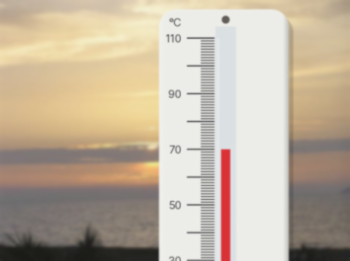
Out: 70 °C
